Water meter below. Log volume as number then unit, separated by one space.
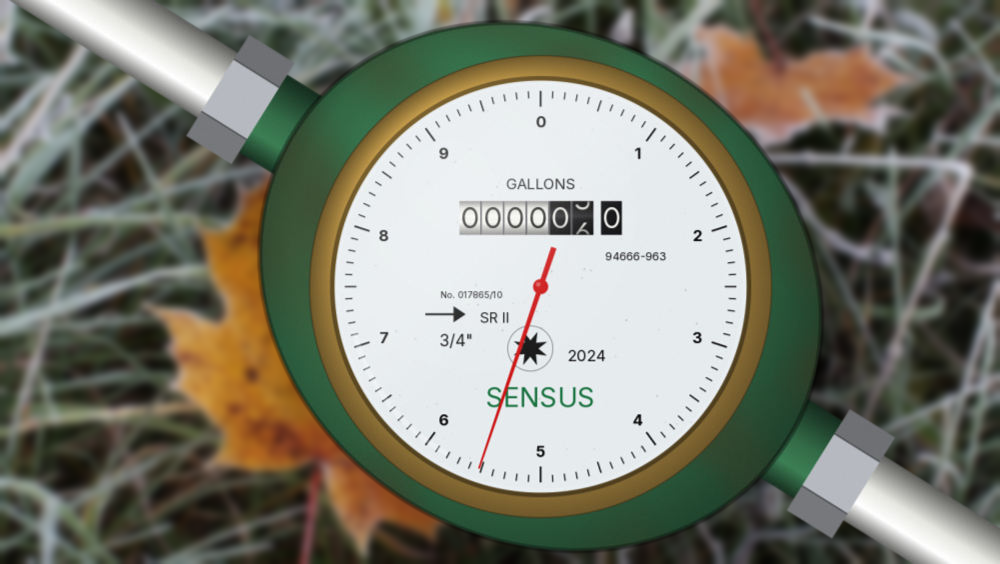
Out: 55.5 gal
